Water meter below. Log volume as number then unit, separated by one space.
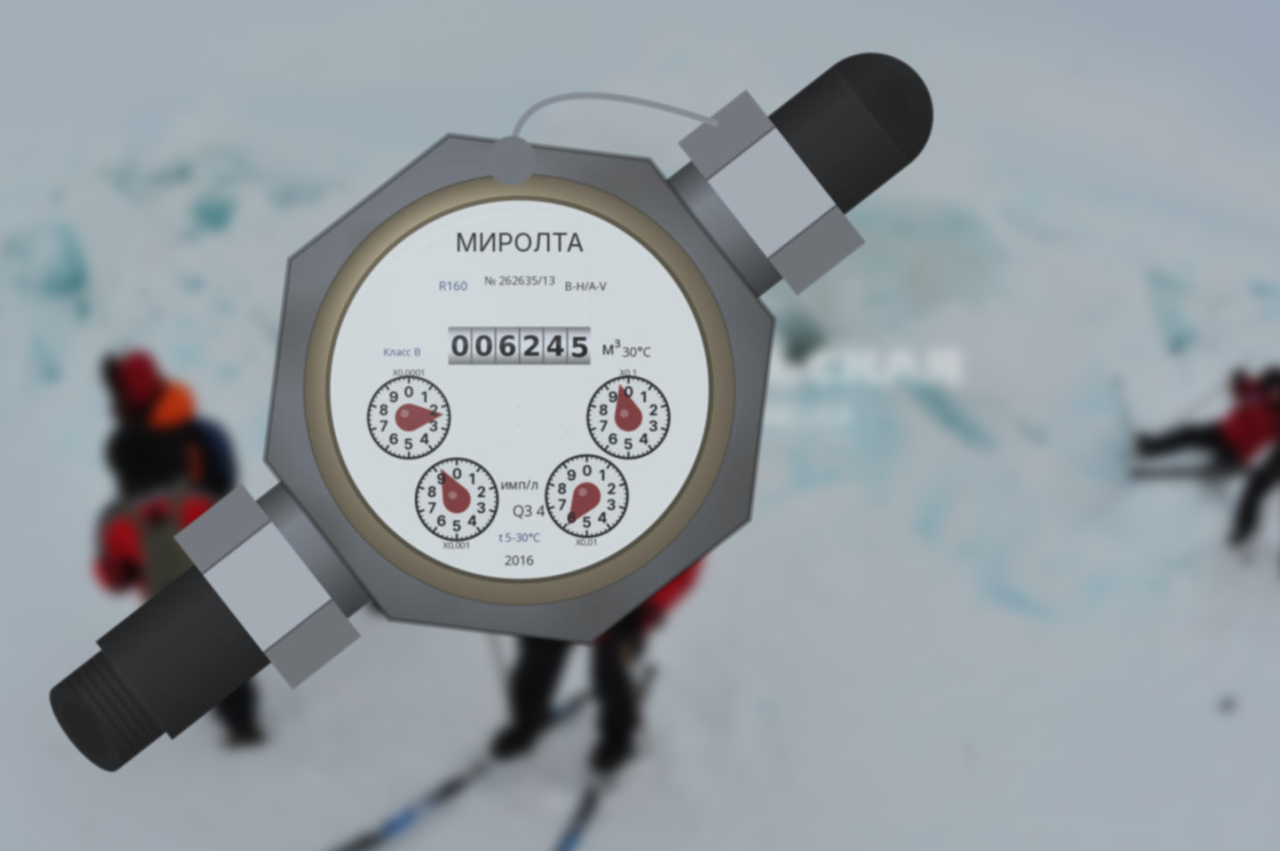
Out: 6244.9592 m³
